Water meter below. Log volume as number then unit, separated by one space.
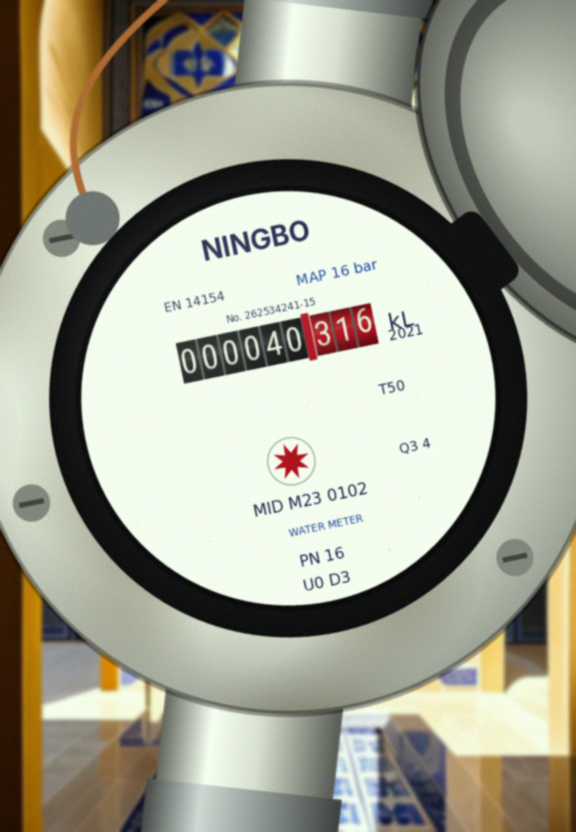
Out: 40.316 kL
